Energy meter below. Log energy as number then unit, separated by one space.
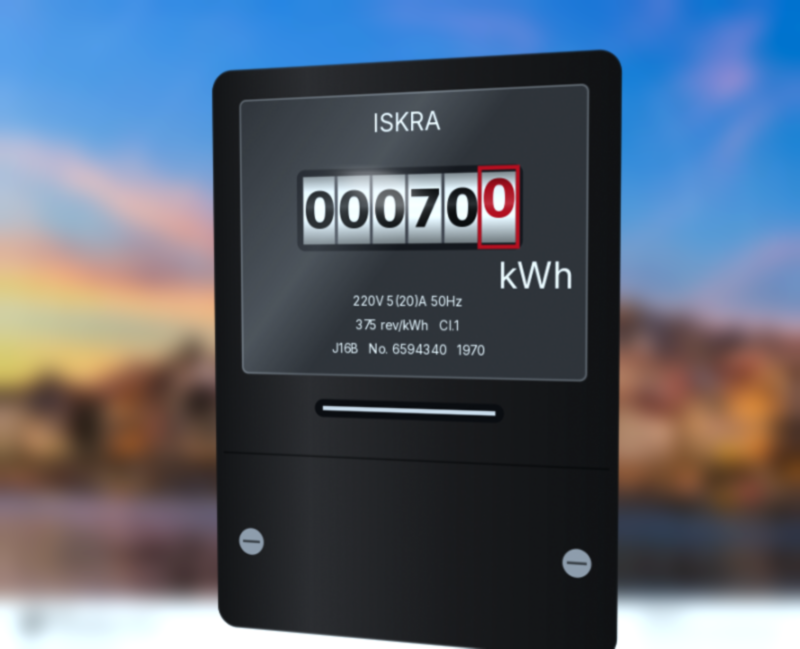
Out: 70.0 kWh
